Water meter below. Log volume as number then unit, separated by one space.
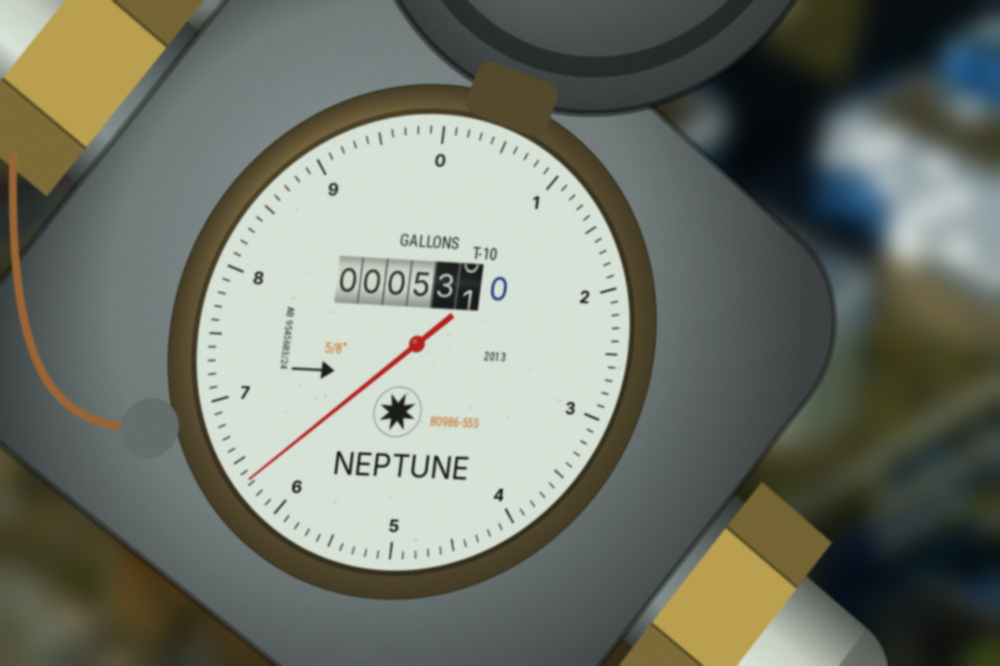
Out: 5306.3 gal
